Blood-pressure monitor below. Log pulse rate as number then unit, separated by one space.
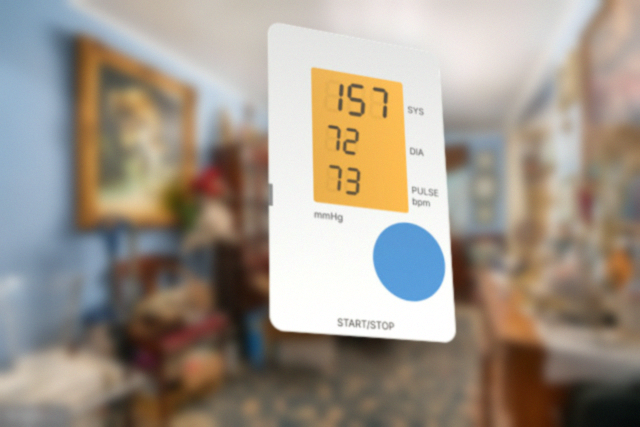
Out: 73 bpm
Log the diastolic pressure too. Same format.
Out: 72 mmHg
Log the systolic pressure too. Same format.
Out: 157 mmHg
